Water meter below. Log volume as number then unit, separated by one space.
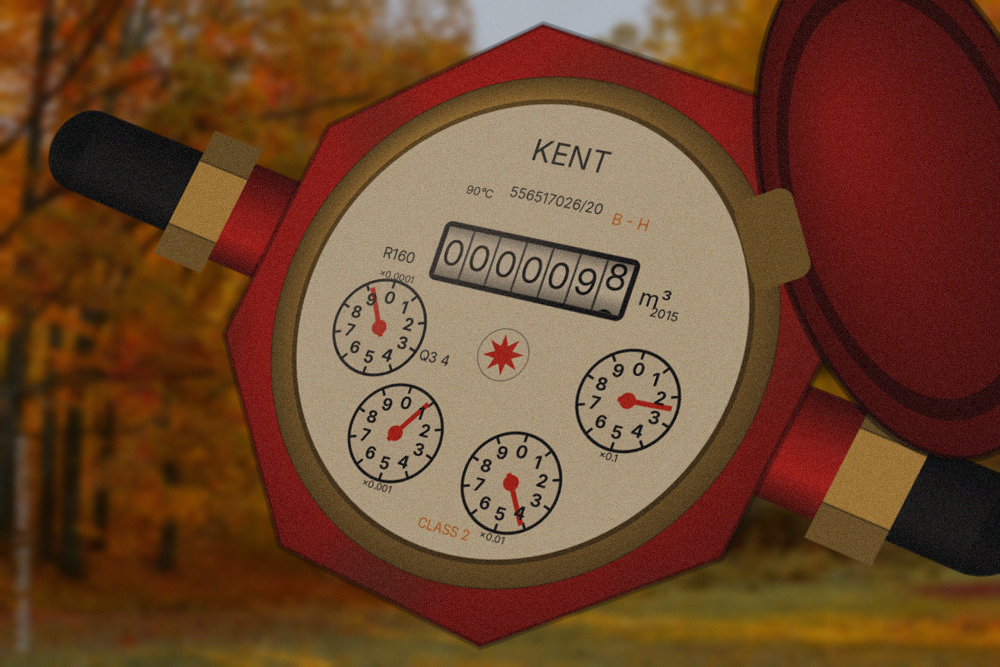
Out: 98.2409 m³
